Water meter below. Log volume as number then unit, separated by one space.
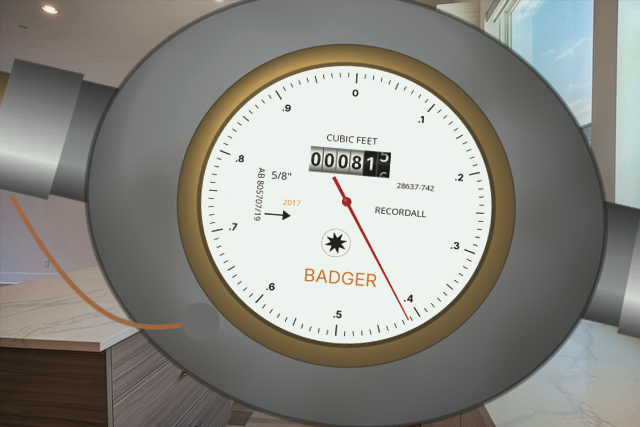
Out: 815.41 ft³
